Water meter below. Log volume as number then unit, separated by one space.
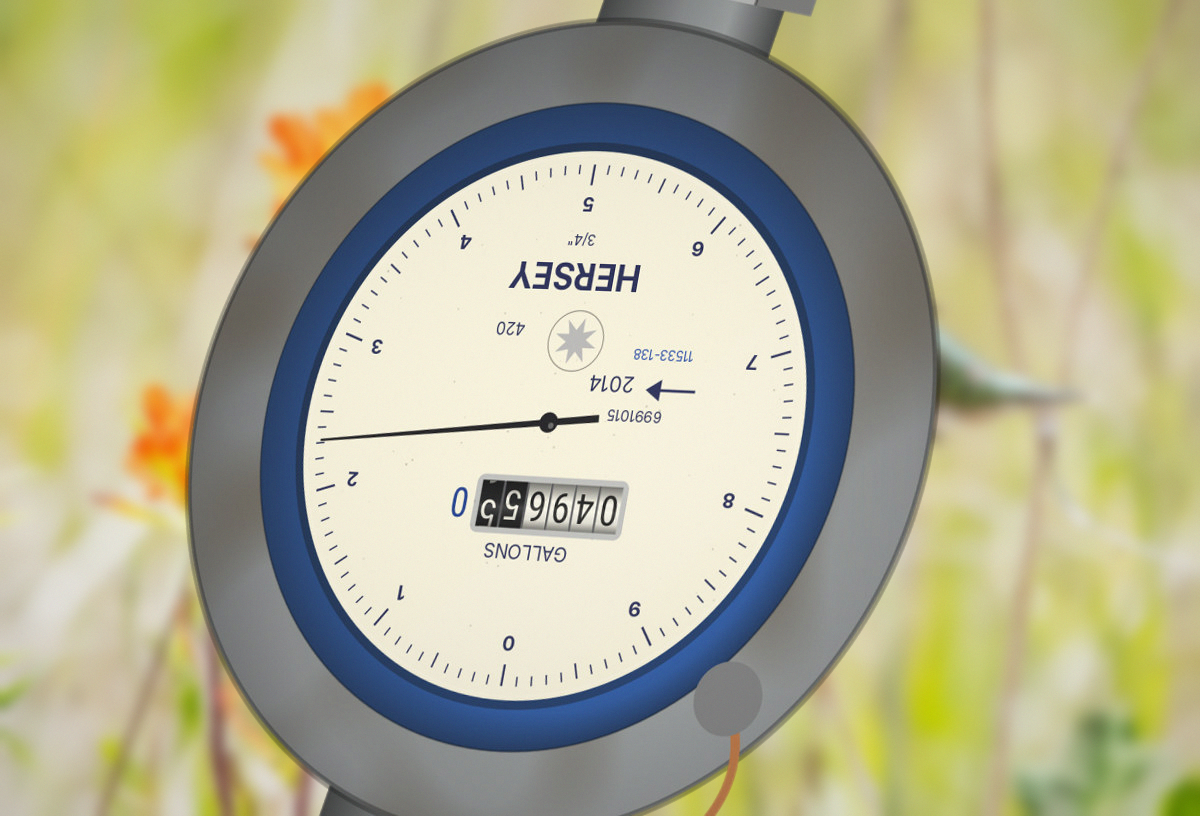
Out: 496552.3 gal
